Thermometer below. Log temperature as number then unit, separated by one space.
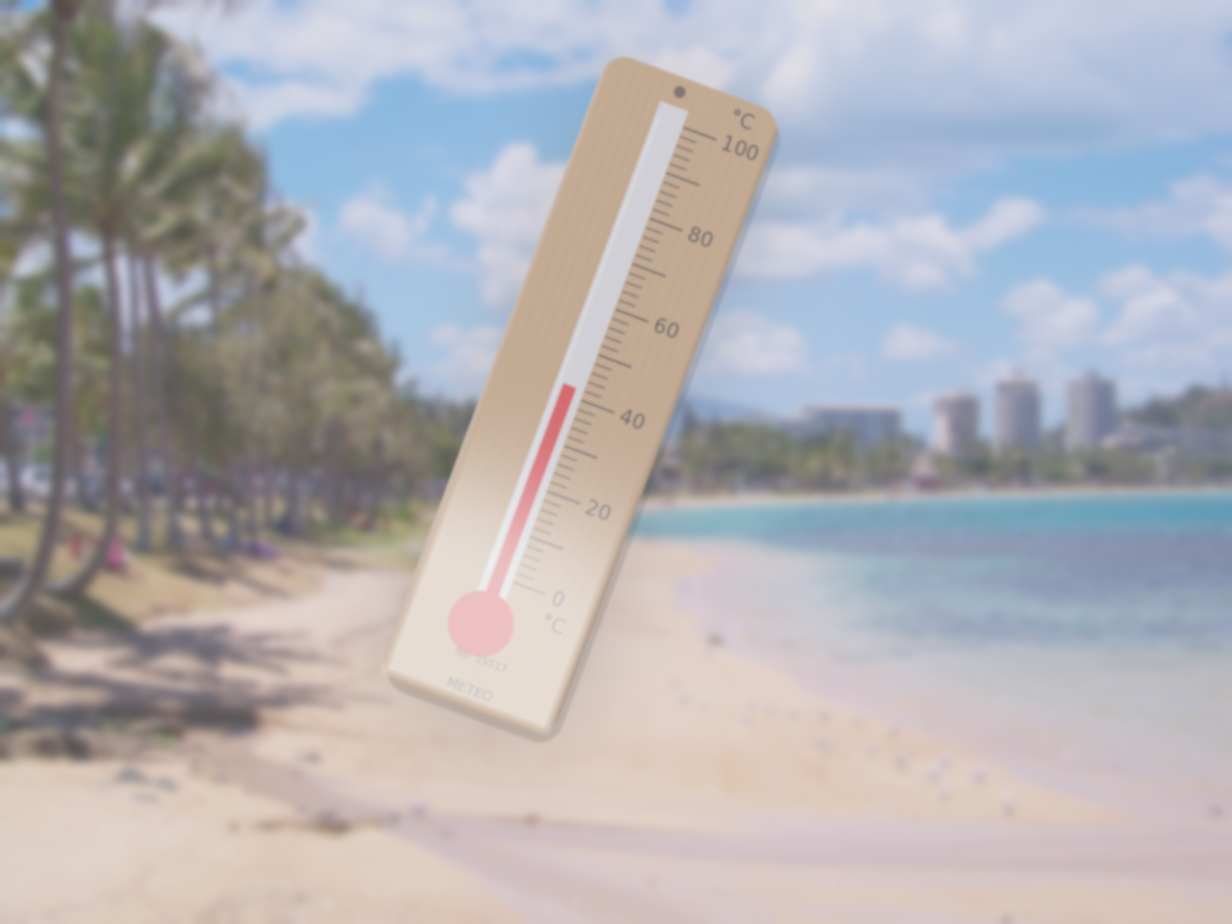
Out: 42 °C
